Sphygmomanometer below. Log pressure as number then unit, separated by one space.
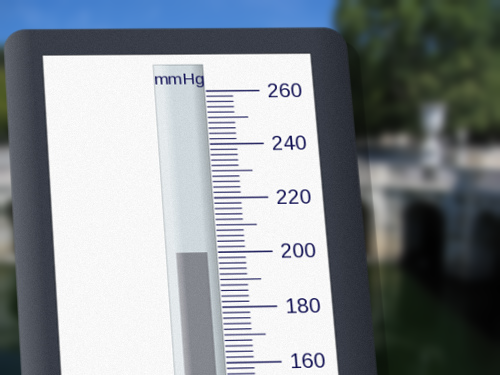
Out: 200 mmHg
